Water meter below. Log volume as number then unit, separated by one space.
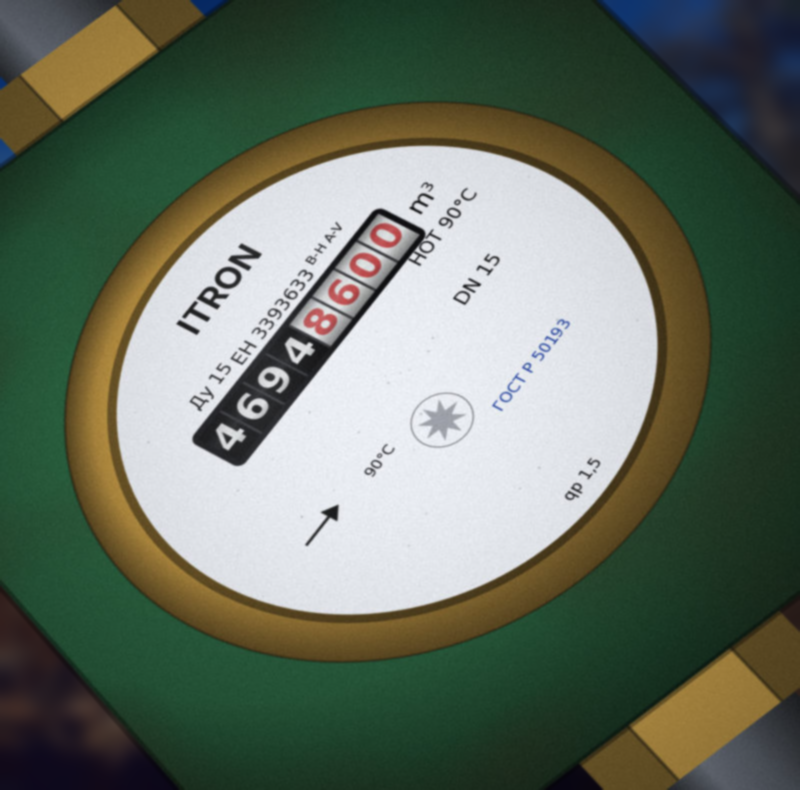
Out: 4694.8600 m³
